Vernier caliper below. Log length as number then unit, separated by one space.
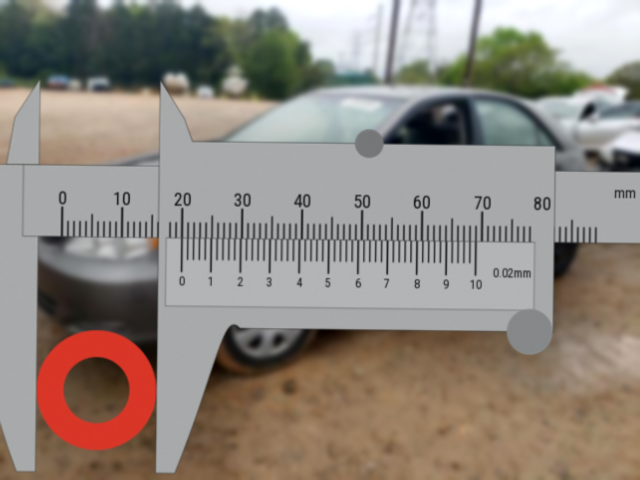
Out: 20.0 mm
